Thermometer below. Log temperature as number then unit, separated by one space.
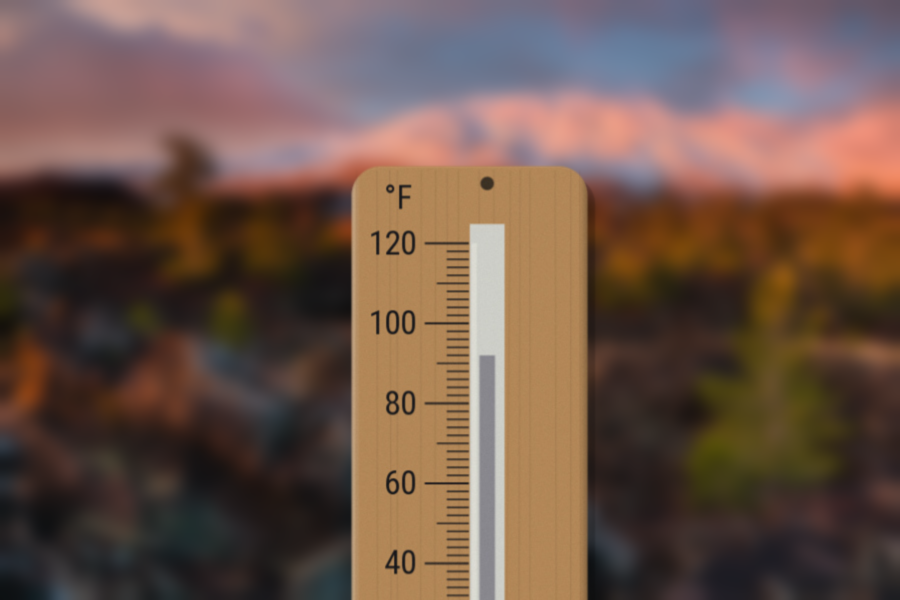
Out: 92 °F
